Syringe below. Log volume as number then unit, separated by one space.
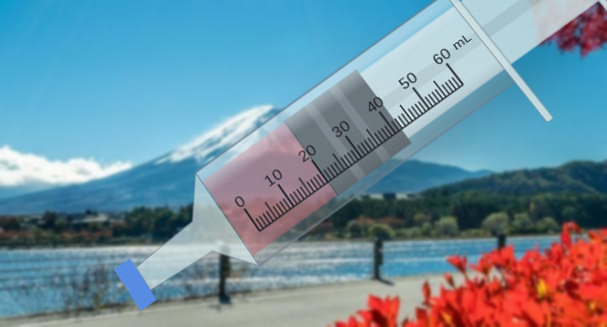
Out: 20 mL
